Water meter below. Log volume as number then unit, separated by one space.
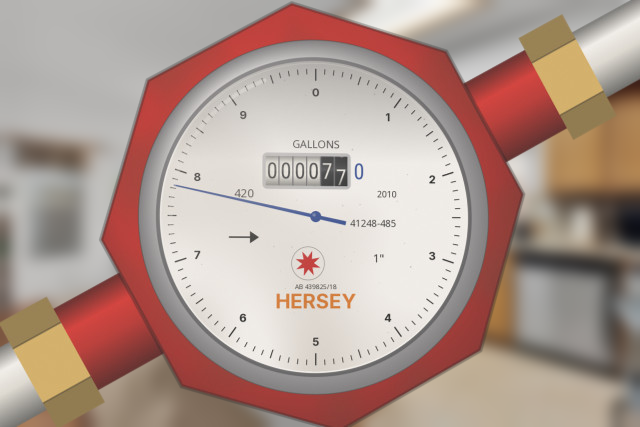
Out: 767.8 gal
